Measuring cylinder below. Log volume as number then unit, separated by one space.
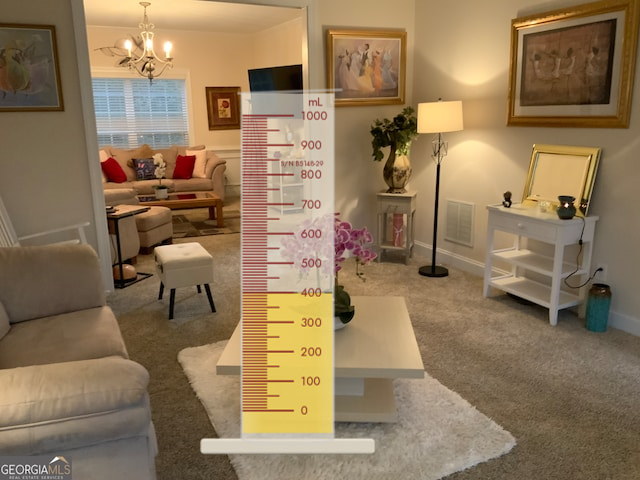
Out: 400 mL
